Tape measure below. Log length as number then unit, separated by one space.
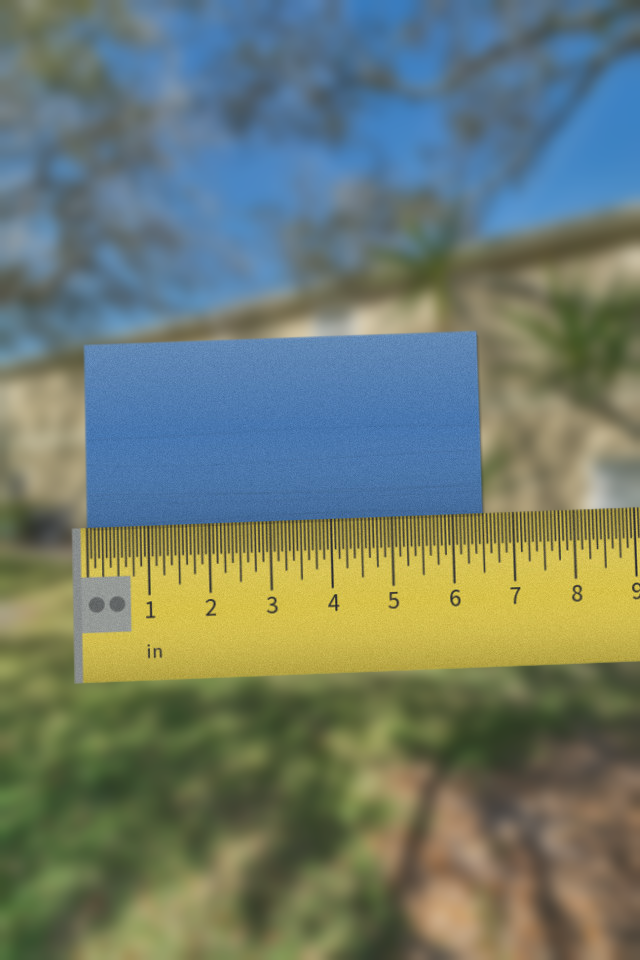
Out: 6.5 in
